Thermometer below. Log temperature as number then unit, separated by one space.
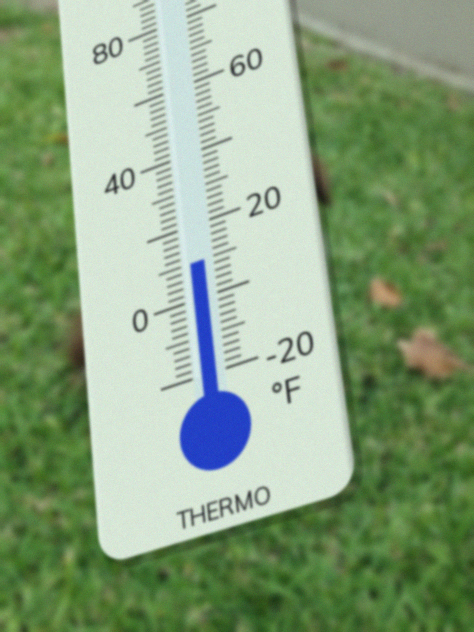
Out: 10 °F
